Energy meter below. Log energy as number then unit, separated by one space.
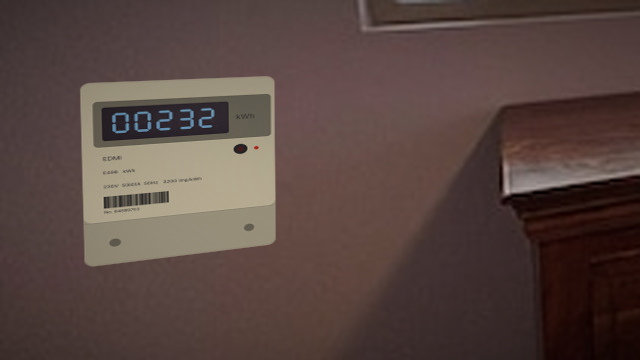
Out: 232 kWh
